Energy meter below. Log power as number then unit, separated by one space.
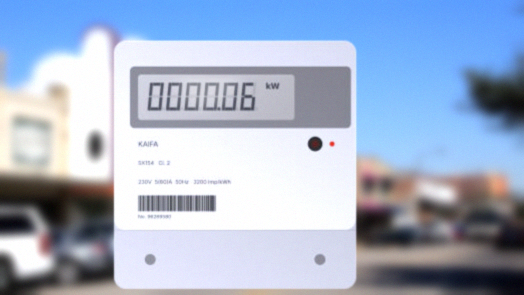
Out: 0.06 kW
